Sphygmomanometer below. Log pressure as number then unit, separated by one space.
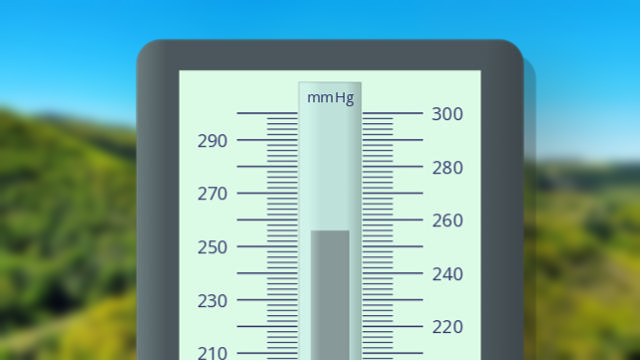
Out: 256 mmHg
